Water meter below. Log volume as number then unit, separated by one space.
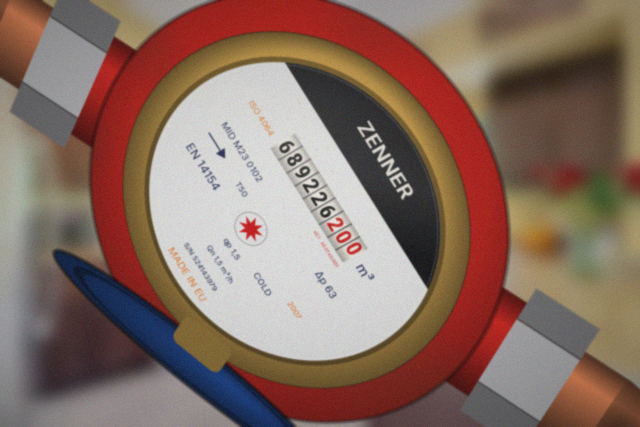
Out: 689226.200 m³
